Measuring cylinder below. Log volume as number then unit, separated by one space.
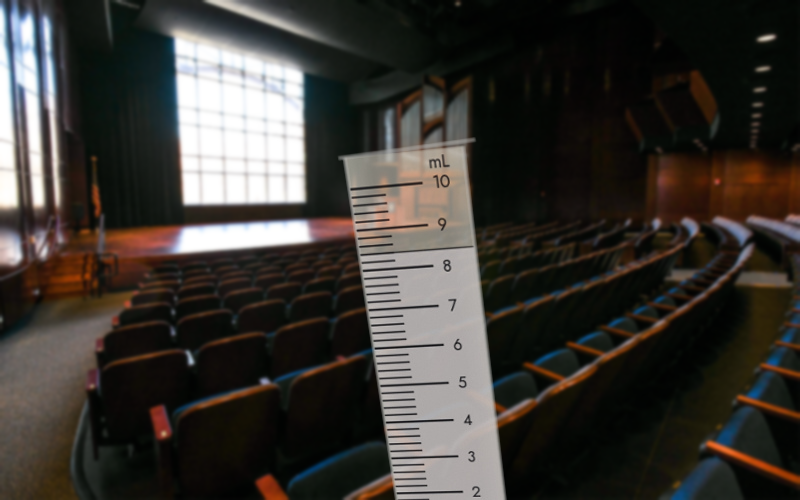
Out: 8.4 mL
